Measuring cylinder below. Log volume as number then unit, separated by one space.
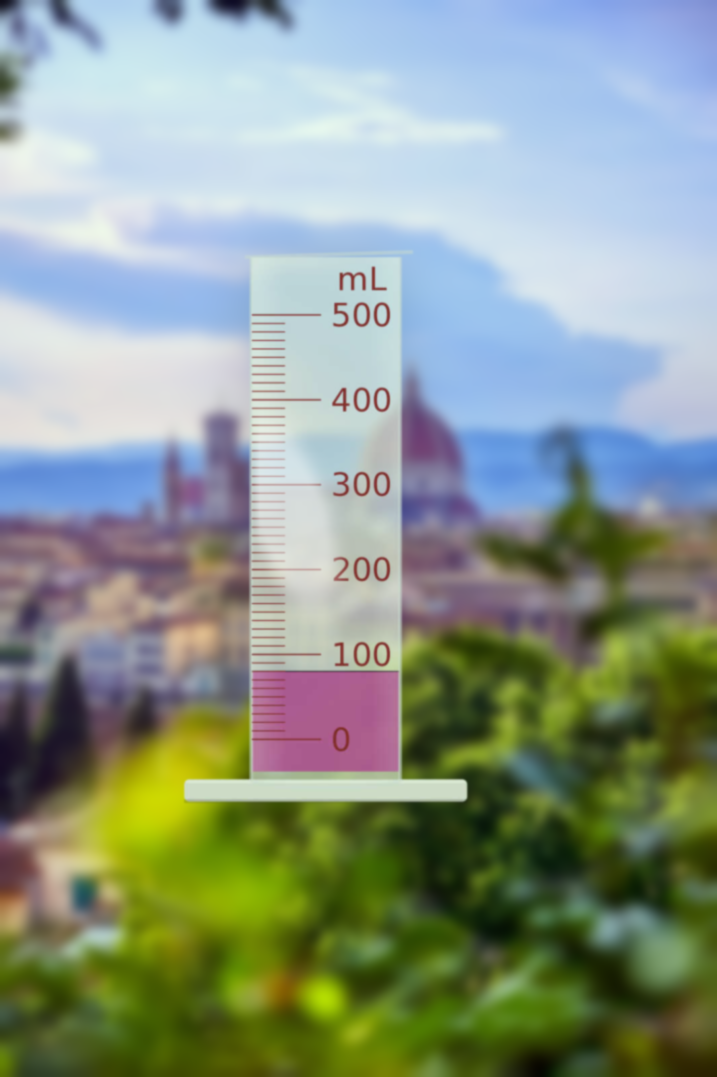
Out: 80 mL
